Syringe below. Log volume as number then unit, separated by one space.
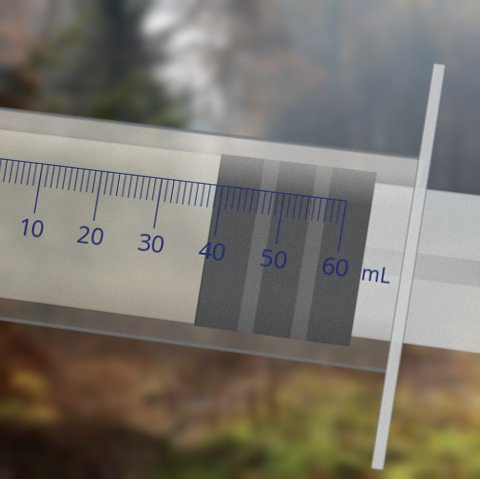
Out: 39 mL
